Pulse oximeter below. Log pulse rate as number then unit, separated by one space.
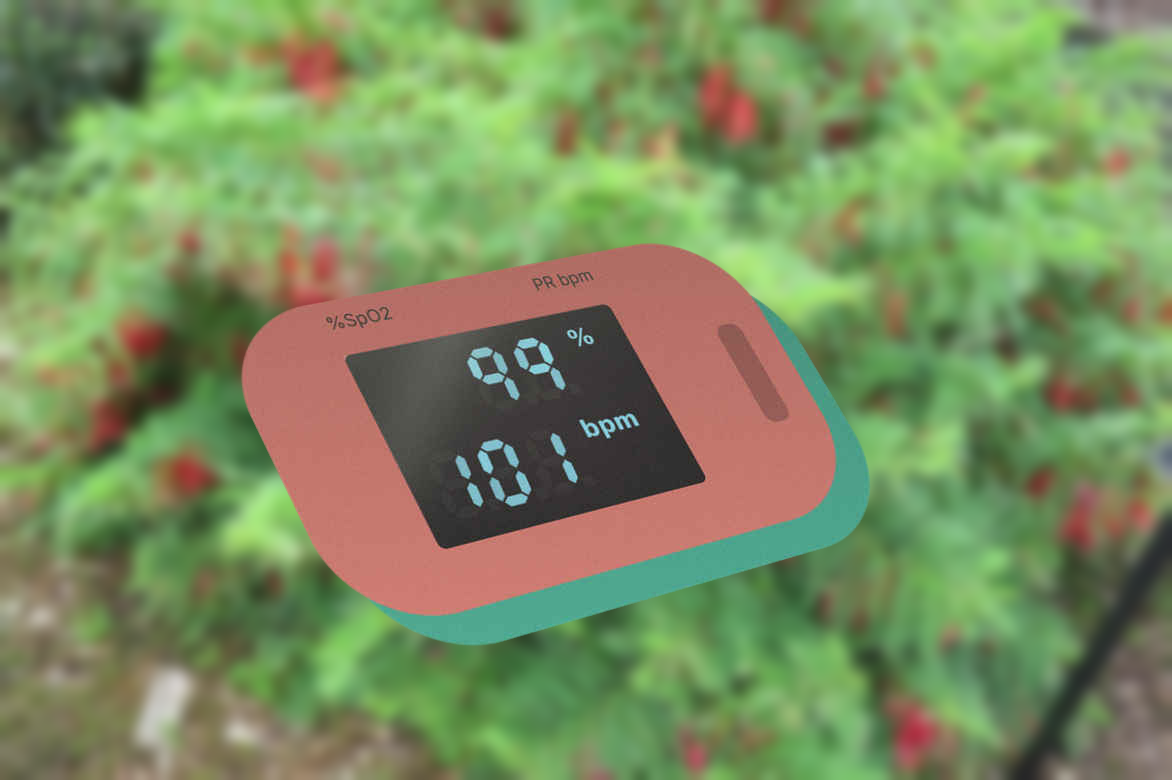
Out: 101 bpm
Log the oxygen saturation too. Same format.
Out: 99 %
